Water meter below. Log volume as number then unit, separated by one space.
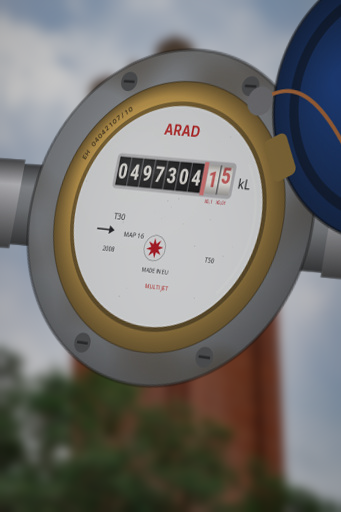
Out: 497304.15 kL
